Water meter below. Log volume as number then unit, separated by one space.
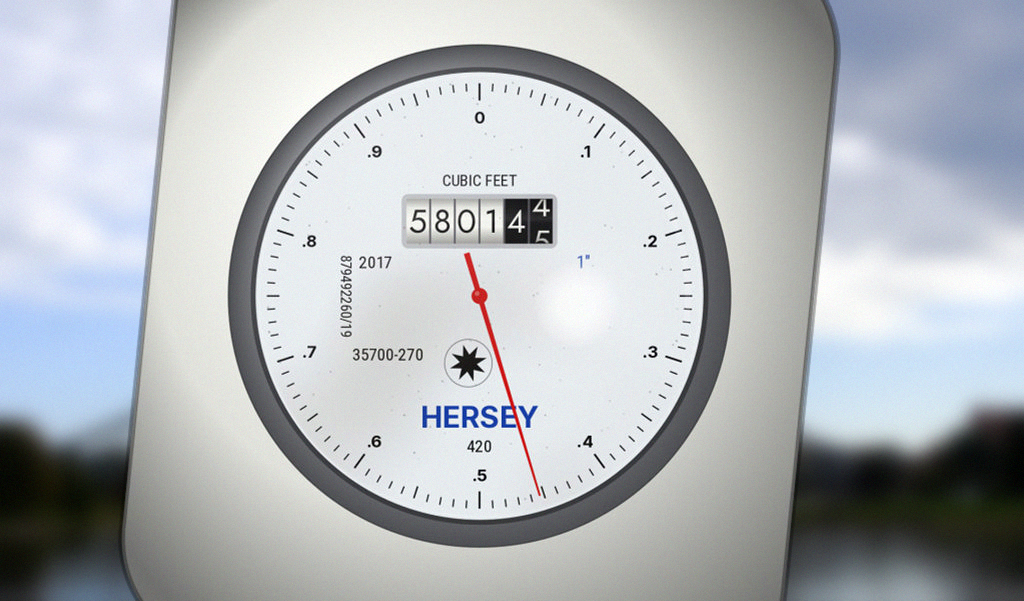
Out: 580144.45 ft³
